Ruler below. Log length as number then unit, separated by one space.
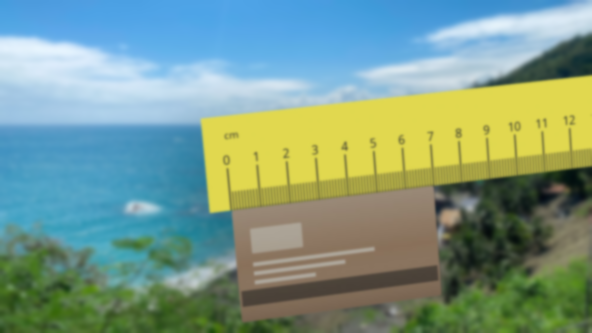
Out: 7 cm
